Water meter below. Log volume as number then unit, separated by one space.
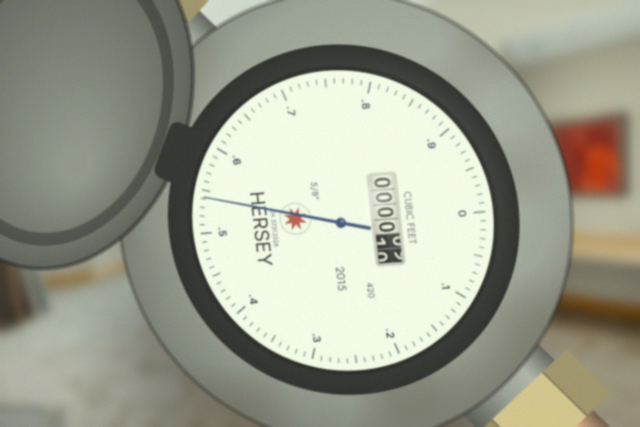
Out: 9.54 ft³
